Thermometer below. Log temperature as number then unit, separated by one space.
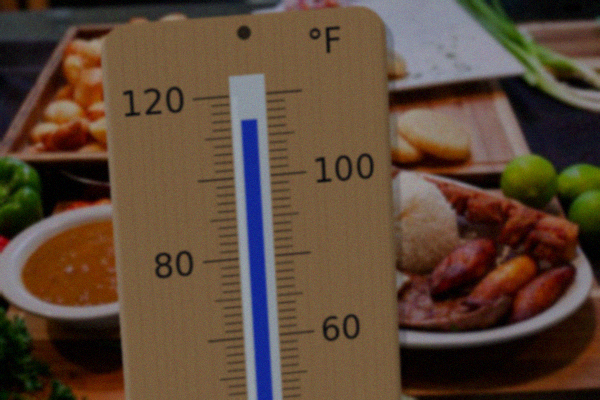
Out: 114 °F
